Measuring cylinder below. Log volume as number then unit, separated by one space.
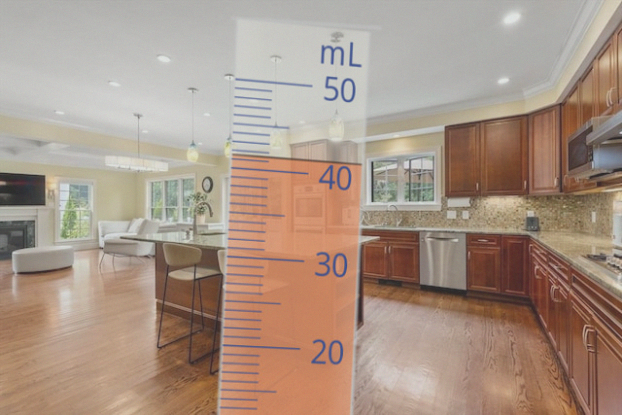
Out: 41.5 mL
